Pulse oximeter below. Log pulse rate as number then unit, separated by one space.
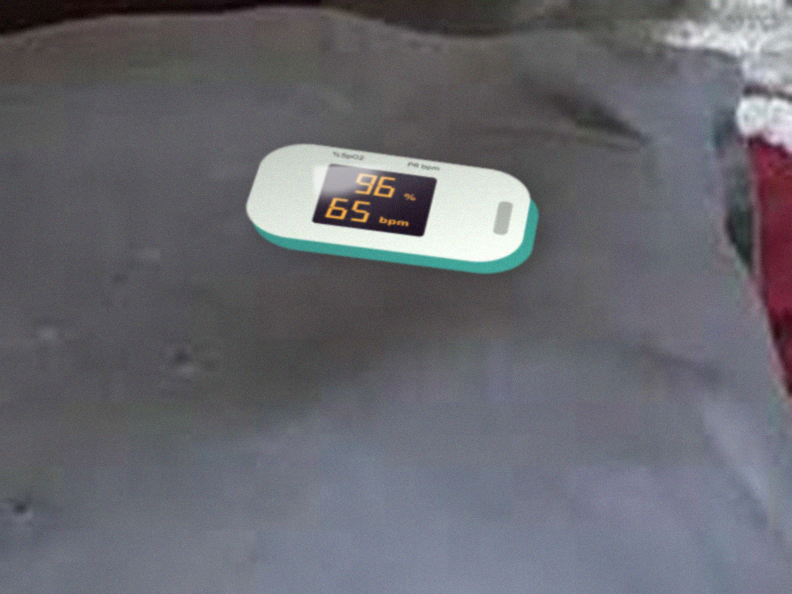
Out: 65 bpm
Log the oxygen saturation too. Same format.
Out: 96 %
